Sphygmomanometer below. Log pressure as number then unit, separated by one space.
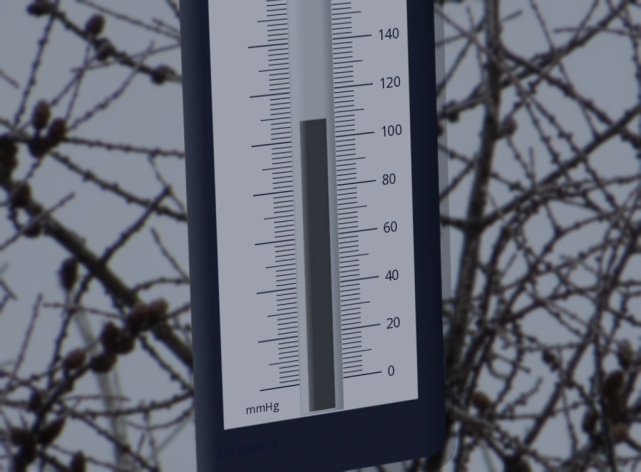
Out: 108 mmHg
